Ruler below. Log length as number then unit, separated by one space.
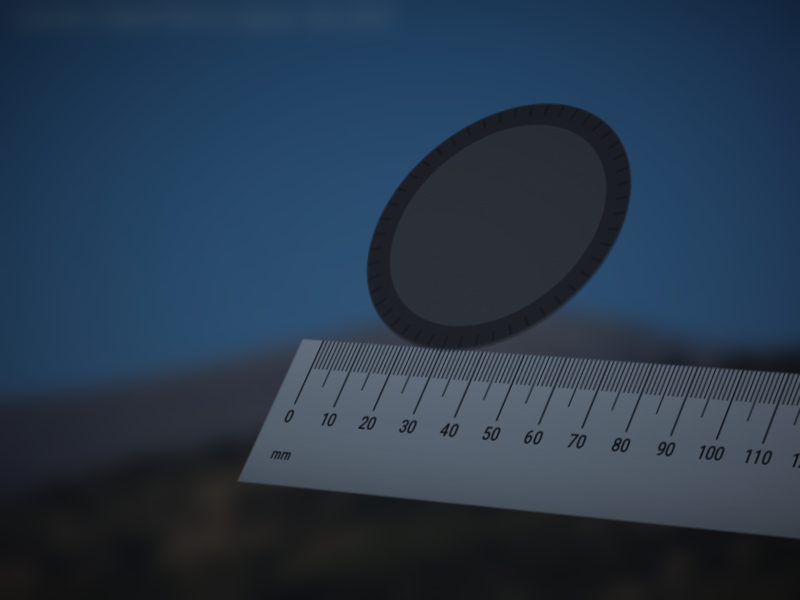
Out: 60 mm
